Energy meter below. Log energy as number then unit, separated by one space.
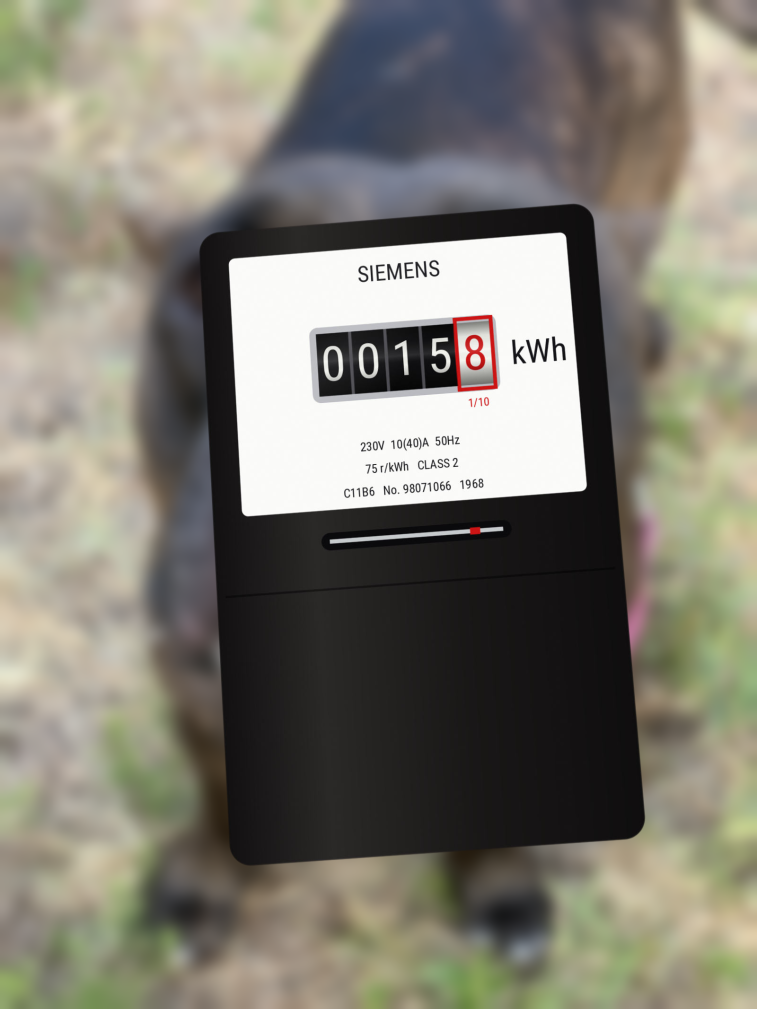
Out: 15.8 kWh
